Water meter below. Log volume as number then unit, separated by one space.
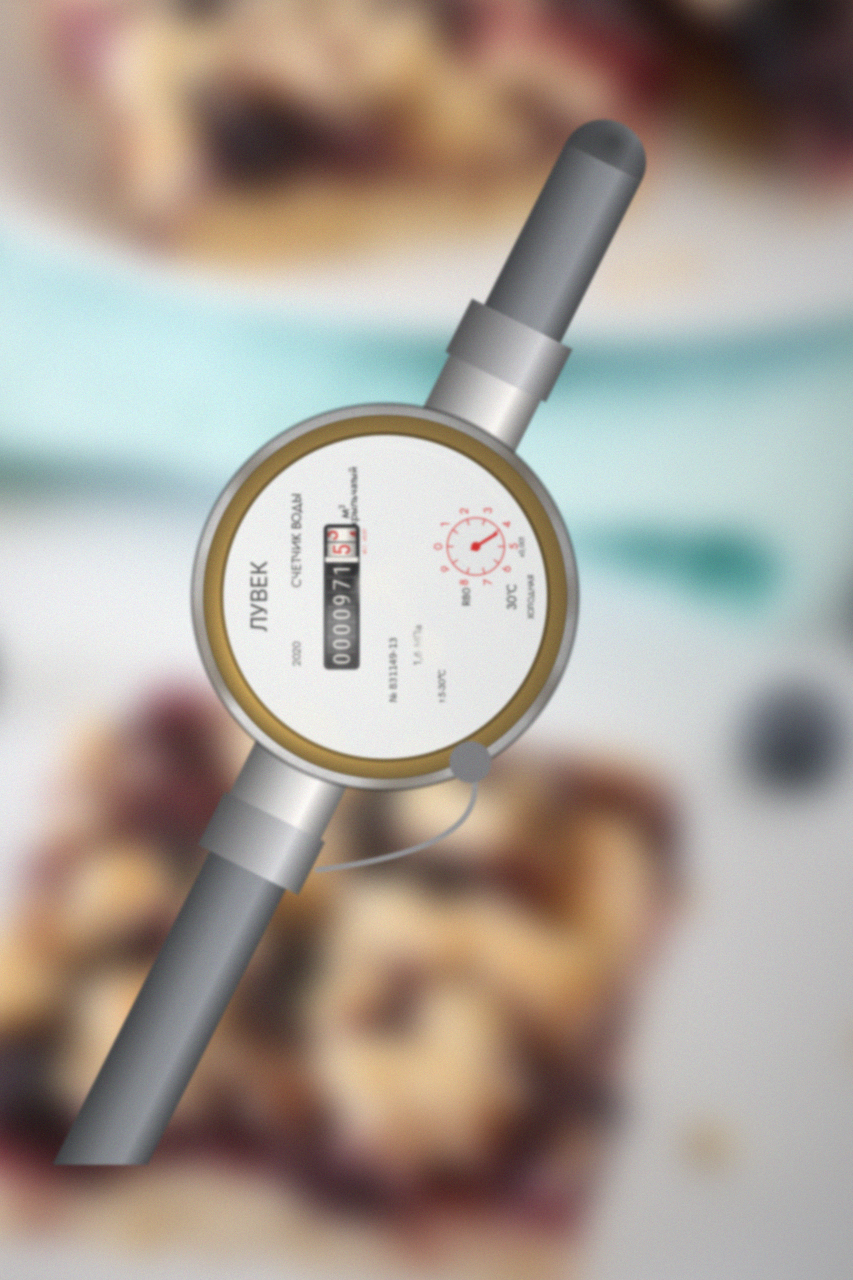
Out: 971.534 m³
